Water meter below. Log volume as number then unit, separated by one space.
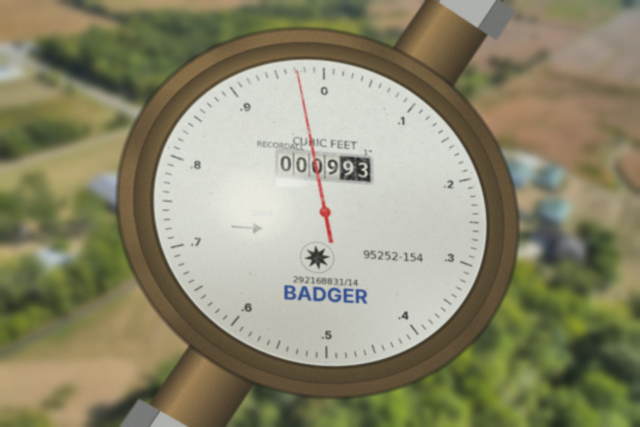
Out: 992.97 ft³
